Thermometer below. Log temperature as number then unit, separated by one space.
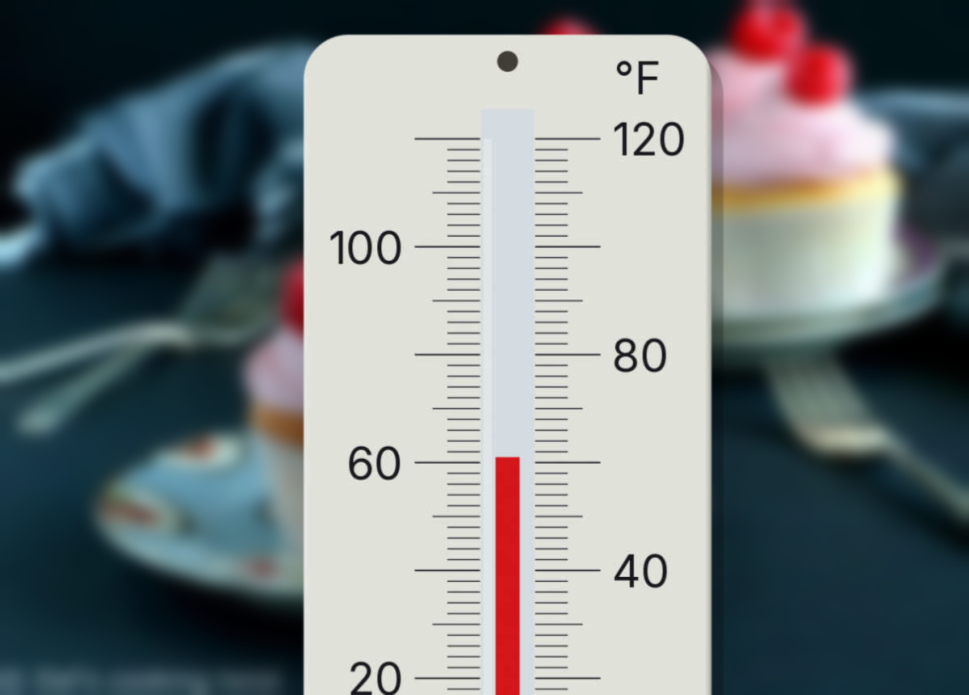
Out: 61 °F
